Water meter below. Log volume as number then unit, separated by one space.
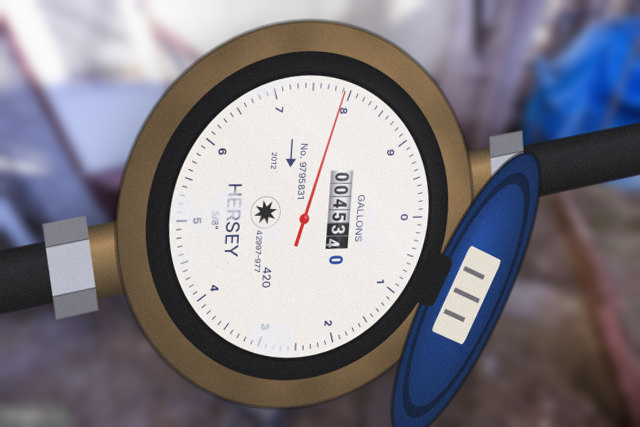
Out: 45337.9 gal
